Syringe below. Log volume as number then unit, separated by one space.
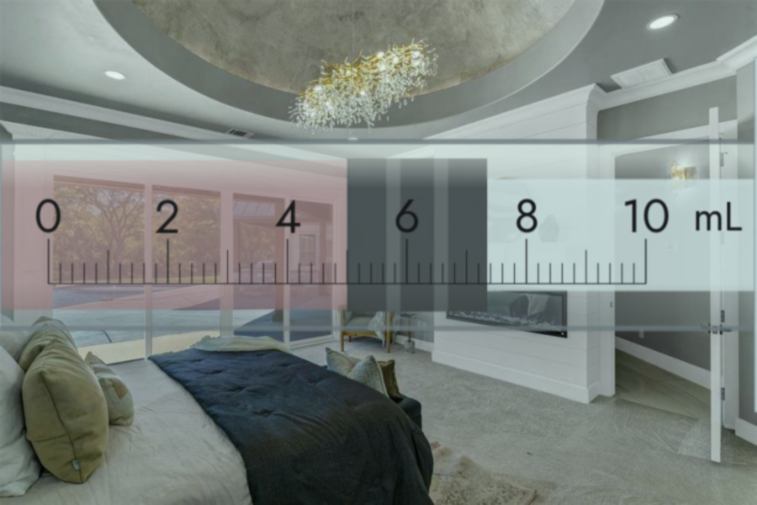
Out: 5 mL
